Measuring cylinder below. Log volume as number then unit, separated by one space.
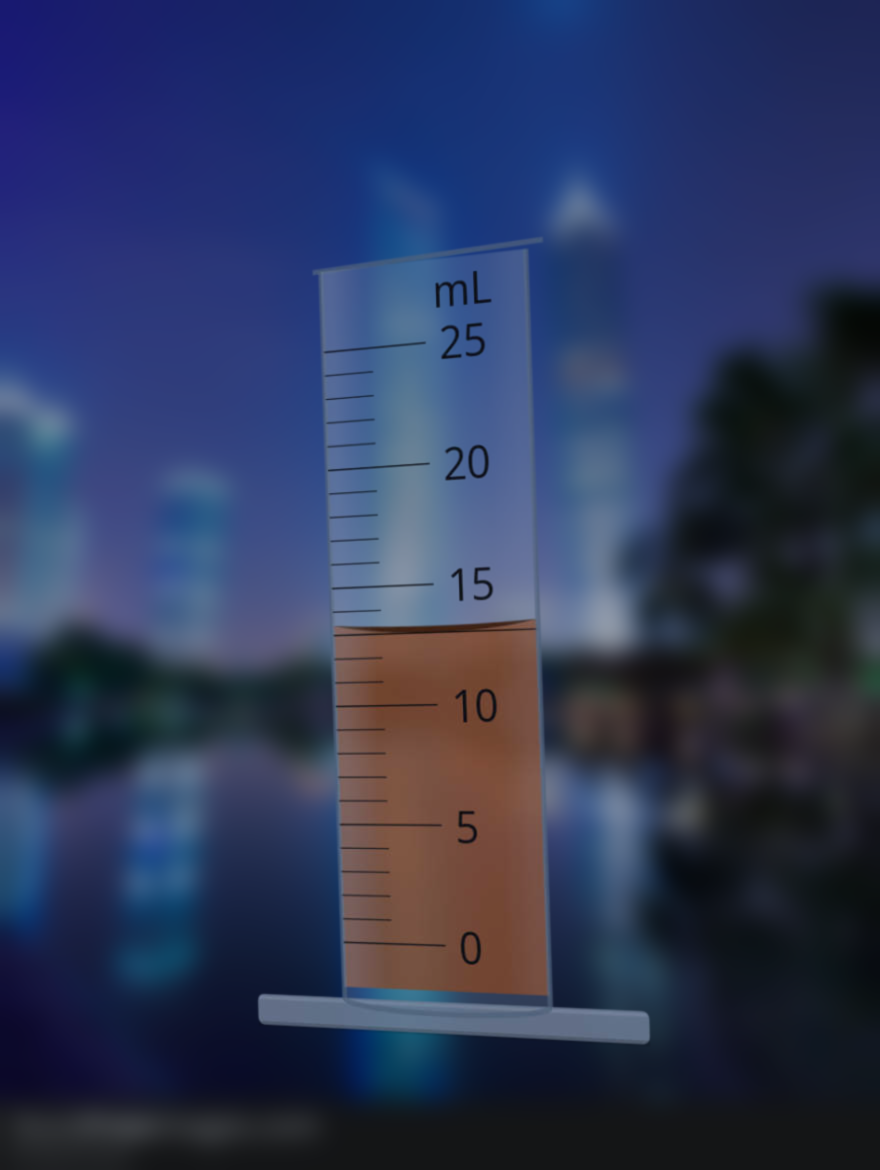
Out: 13 mL
